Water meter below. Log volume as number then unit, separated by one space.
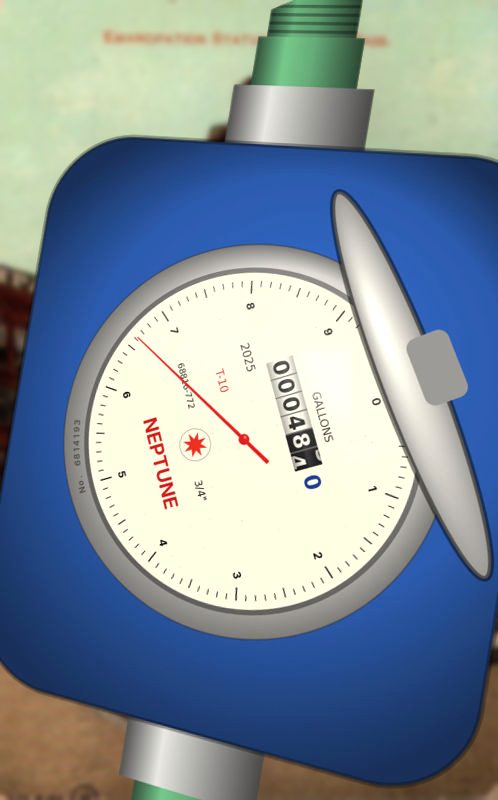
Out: 4836.6 gal
